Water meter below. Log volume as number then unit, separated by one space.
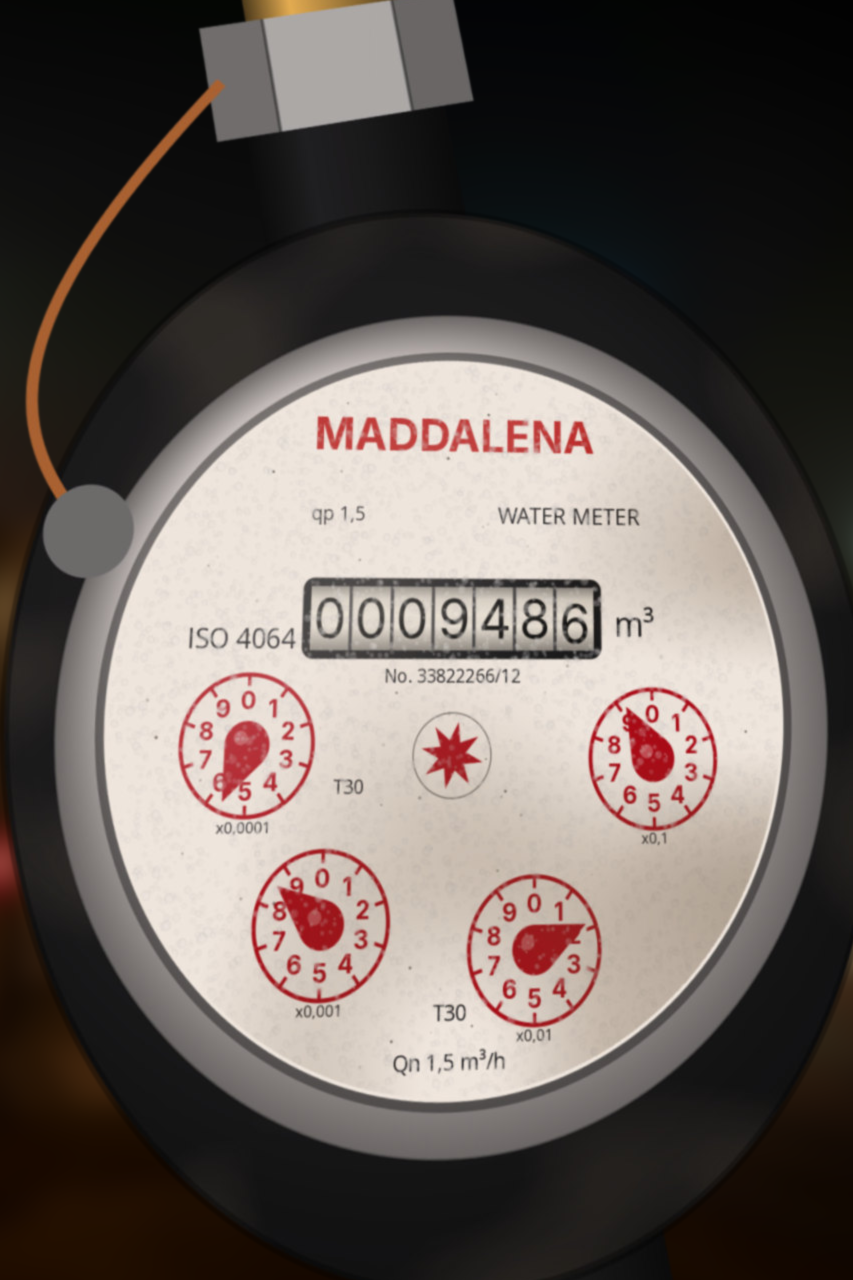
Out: 9485.9185 m³
